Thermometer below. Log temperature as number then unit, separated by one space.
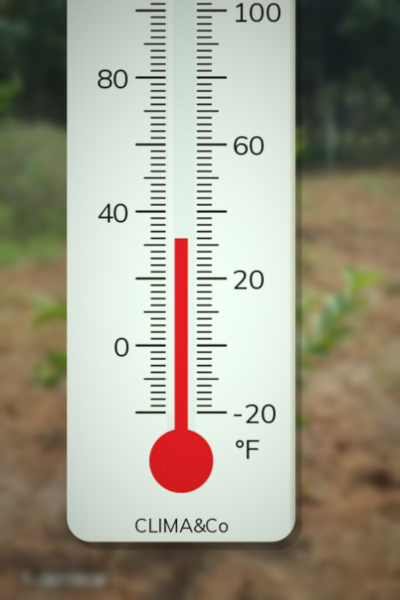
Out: 32 °F
